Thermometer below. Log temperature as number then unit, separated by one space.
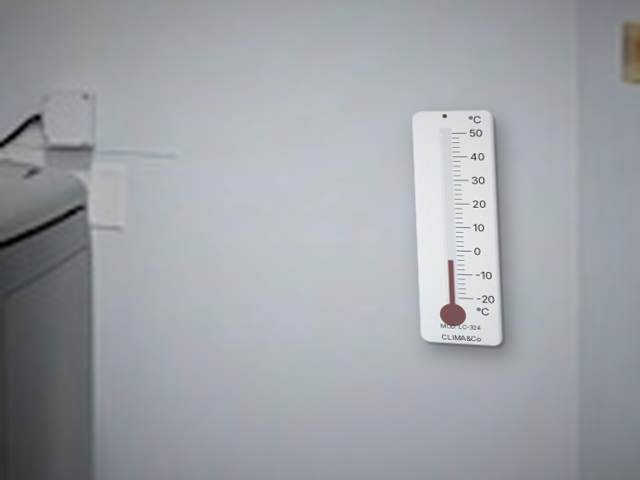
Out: -4 °C
